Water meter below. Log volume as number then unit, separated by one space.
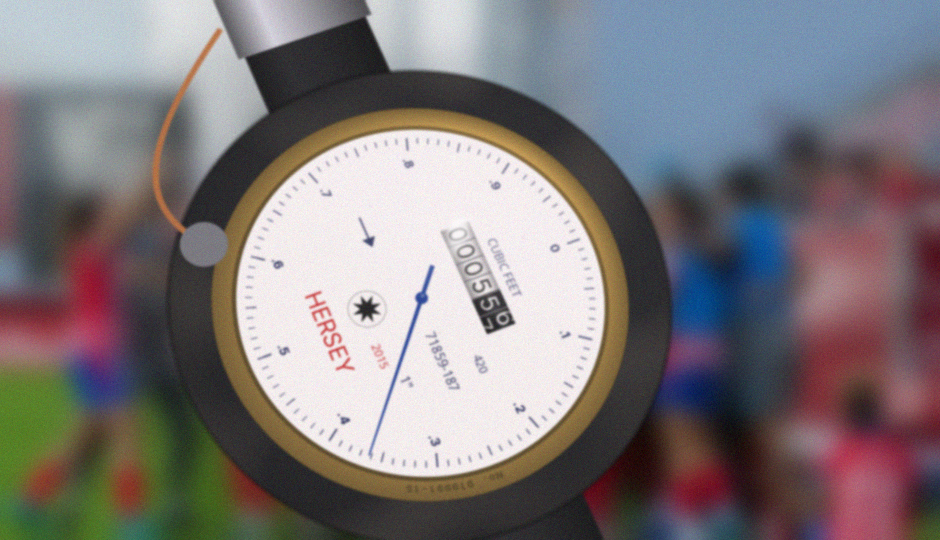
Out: 556.36 ft³
